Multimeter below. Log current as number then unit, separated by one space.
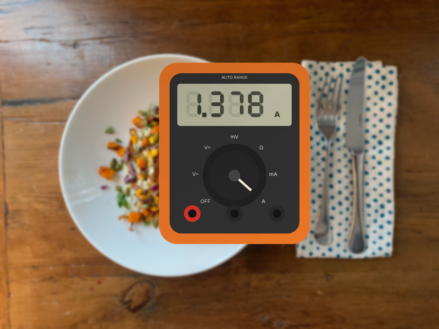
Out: 1.378 A
